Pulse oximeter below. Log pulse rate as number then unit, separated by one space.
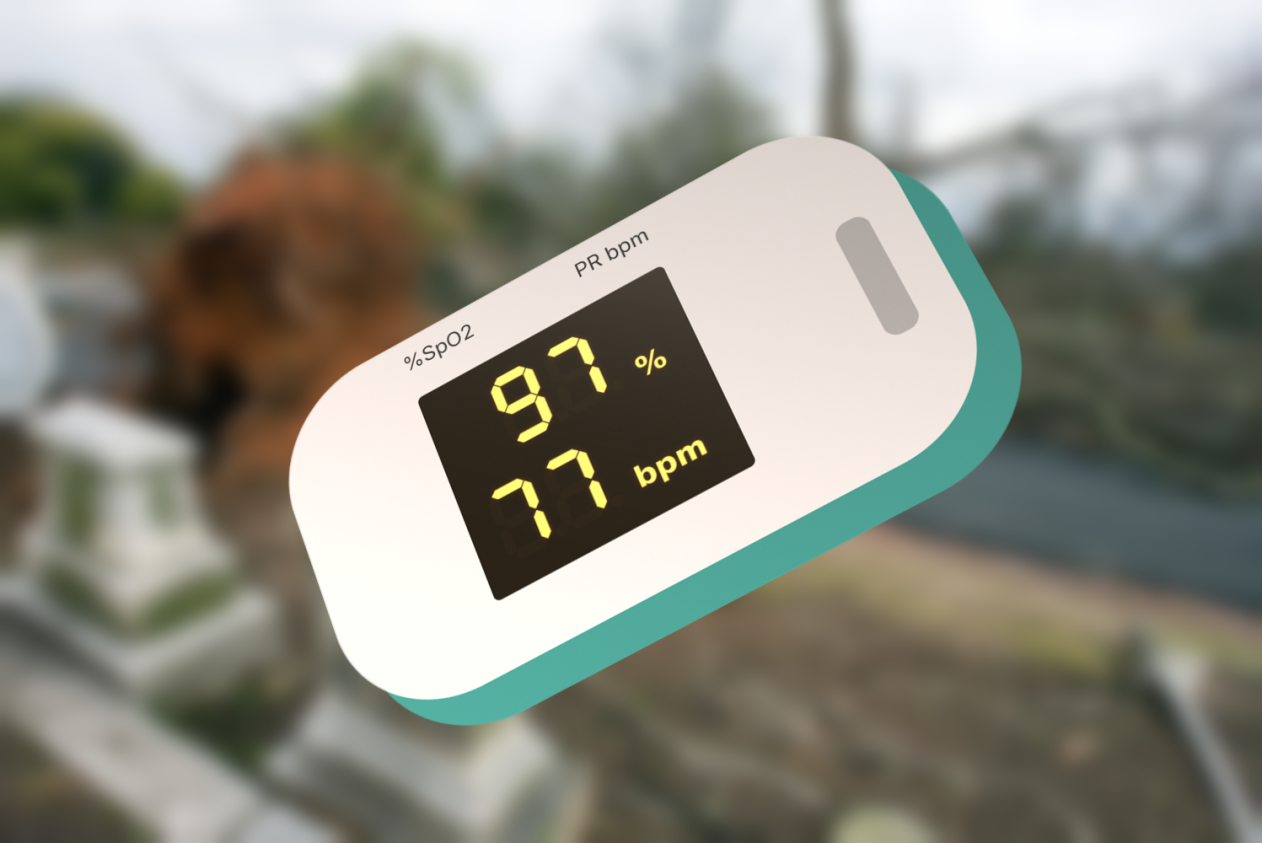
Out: 77 bpm
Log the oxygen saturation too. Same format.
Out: 97 %
